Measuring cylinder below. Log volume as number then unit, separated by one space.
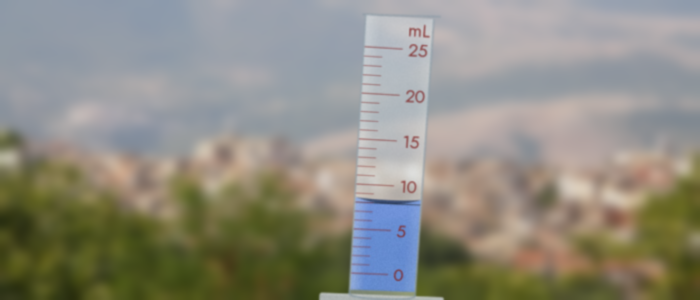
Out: 8 mL
